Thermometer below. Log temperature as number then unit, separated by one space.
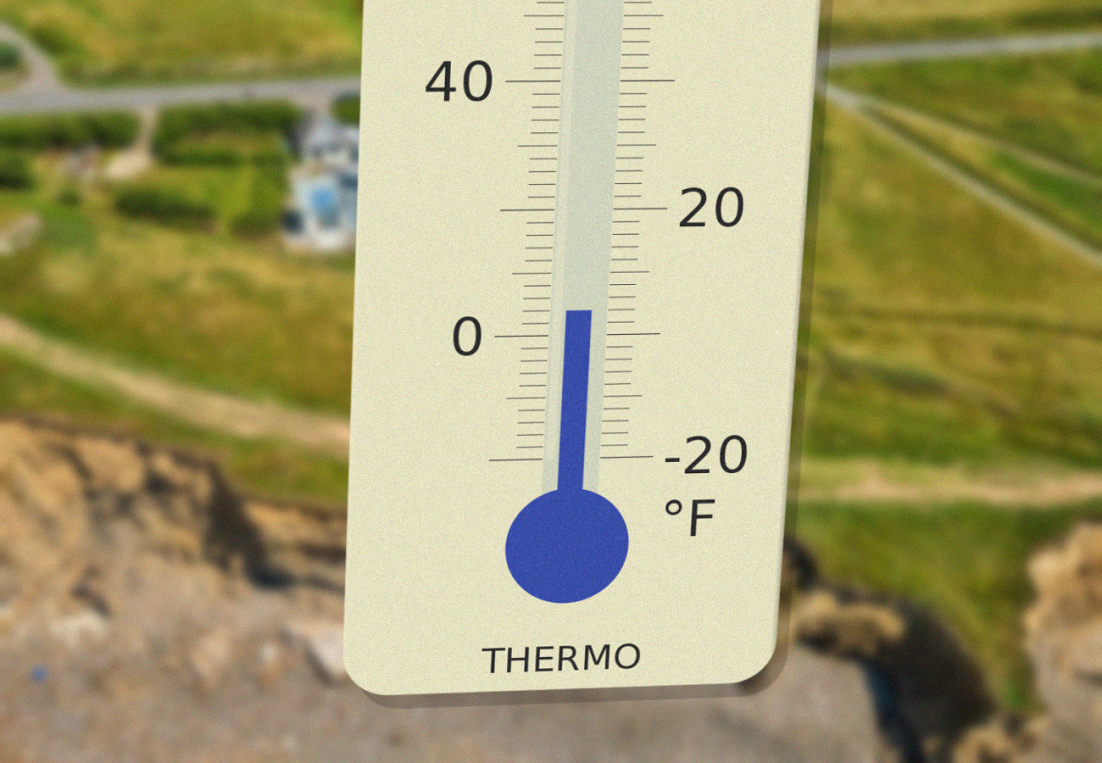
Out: 4 °F
